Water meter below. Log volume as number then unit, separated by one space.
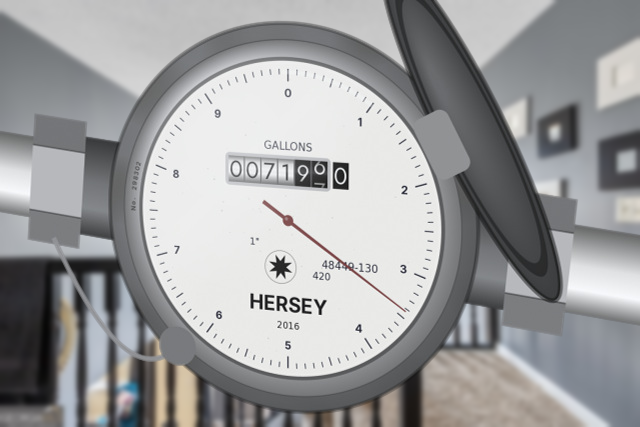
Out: 71963.4 gal
